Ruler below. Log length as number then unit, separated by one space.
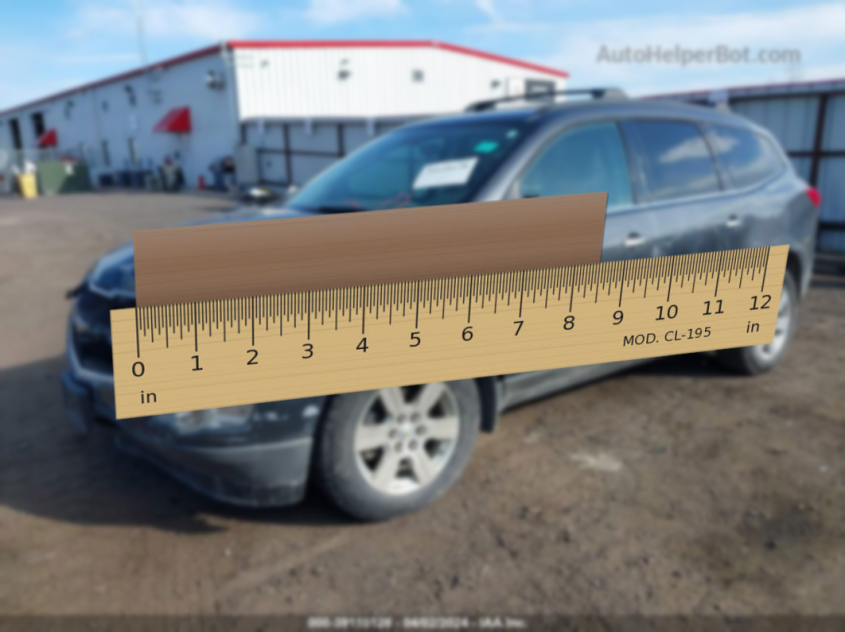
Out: 8.5 in
